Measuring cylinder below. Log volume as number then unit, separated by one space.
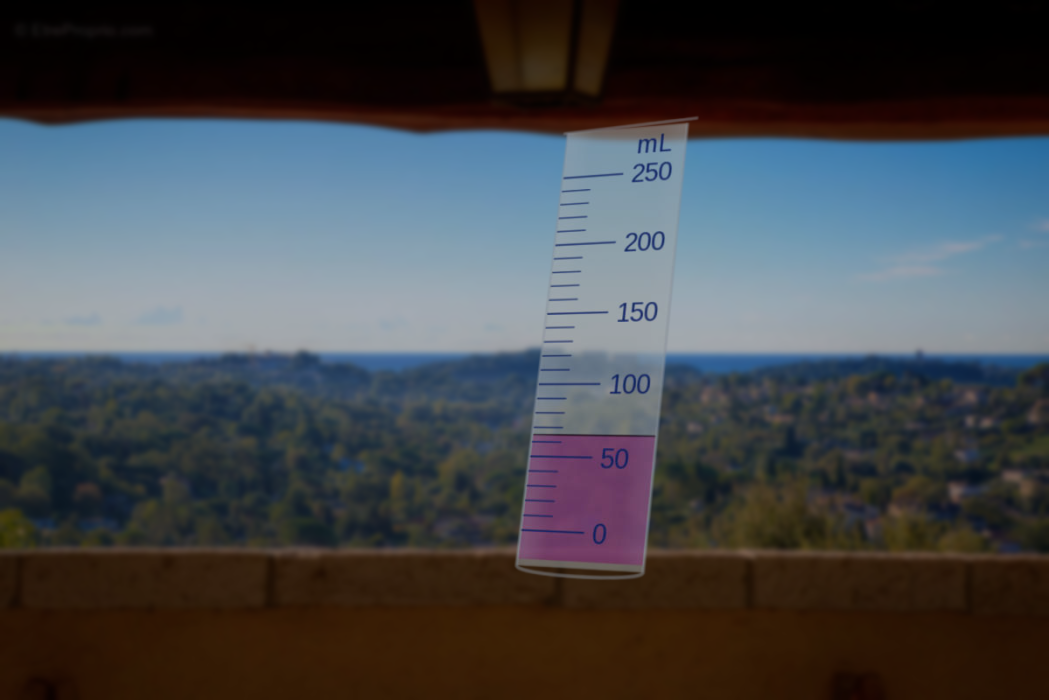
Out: 65 mL
